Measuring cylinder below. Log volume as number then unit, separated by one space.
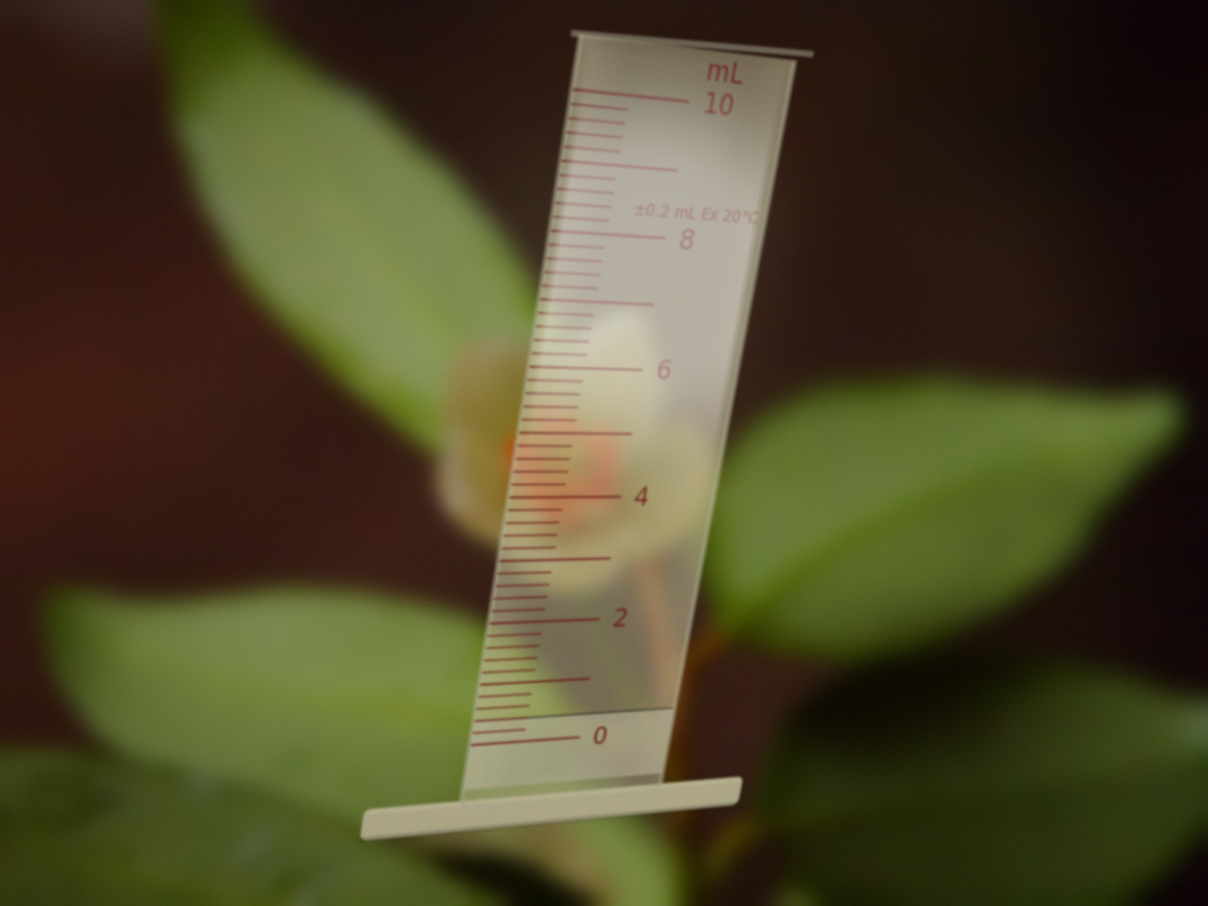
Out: 0.4 mL
